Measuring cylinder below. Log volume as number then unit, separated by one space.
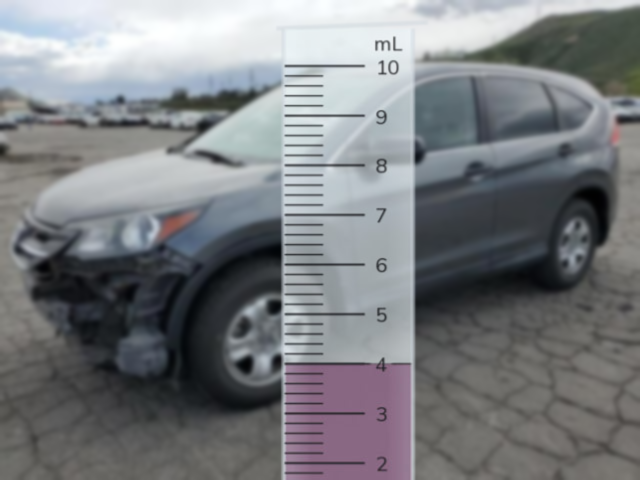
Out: 4 mL
